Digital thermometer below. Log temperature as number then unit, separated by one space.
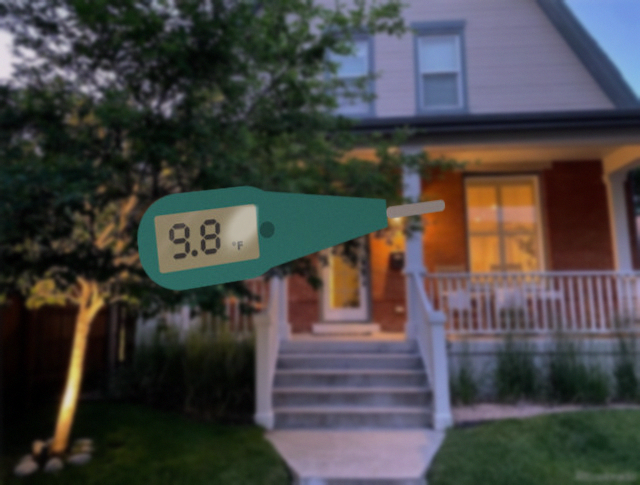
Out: 9.8 °F
